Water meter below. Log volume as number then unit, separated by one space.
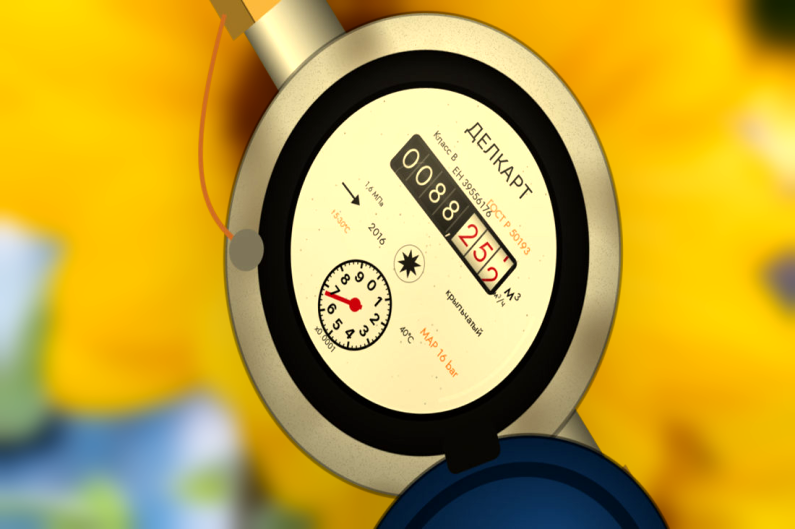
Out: 88.2516 m³
